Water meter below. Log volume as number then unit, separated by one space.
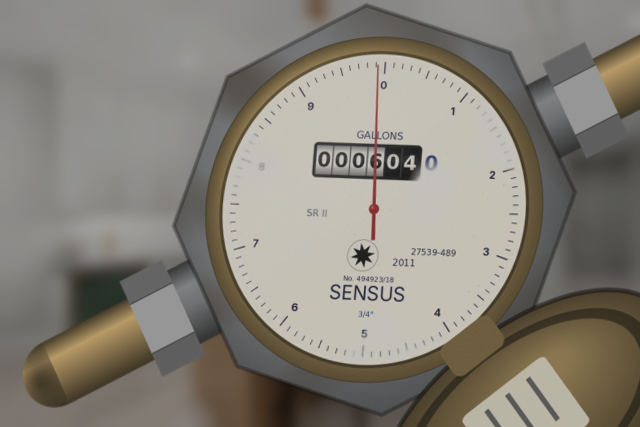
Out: 6039.9 gal
